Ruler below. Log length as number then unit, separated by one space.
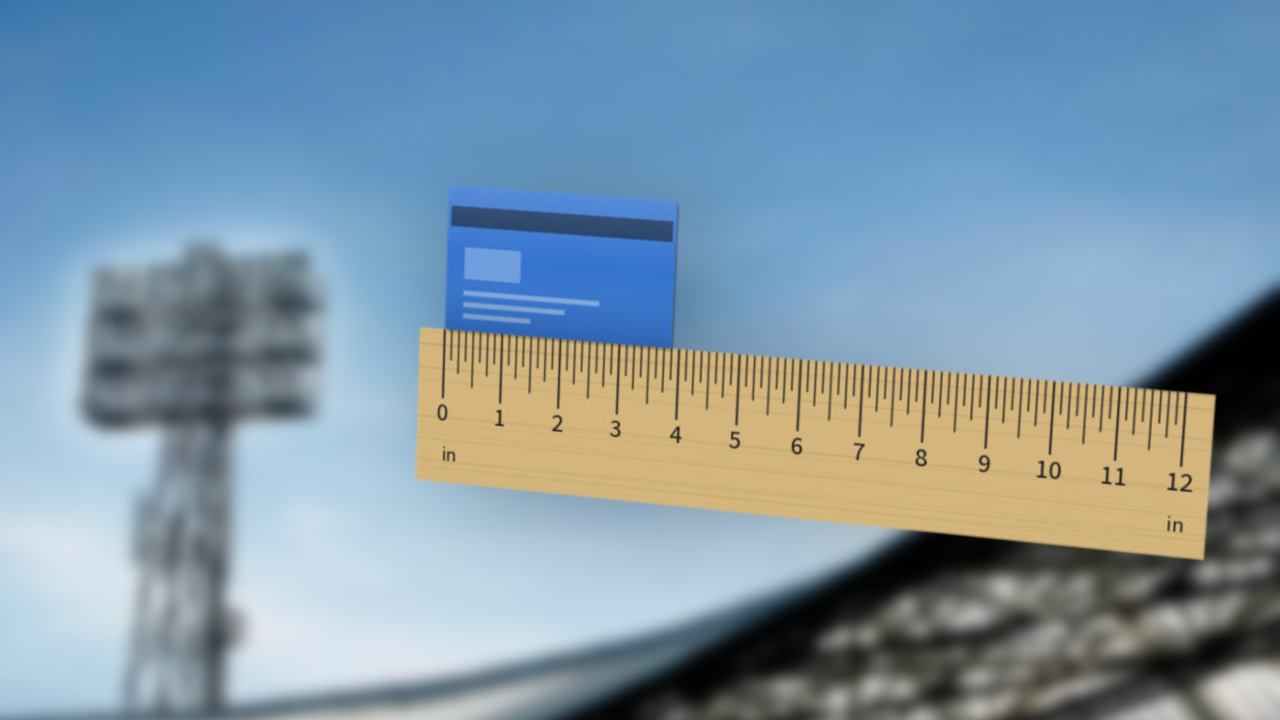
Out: 3.875 in
